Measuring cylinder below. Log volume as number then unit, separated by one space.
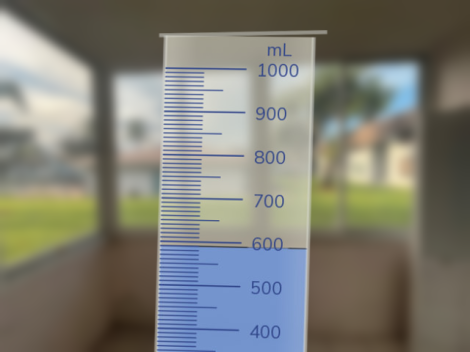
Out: 590 mL
